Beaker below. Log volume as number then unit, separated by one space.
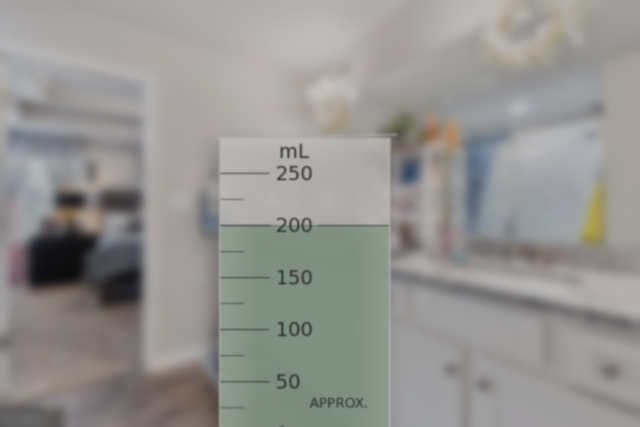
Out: 200 mL
